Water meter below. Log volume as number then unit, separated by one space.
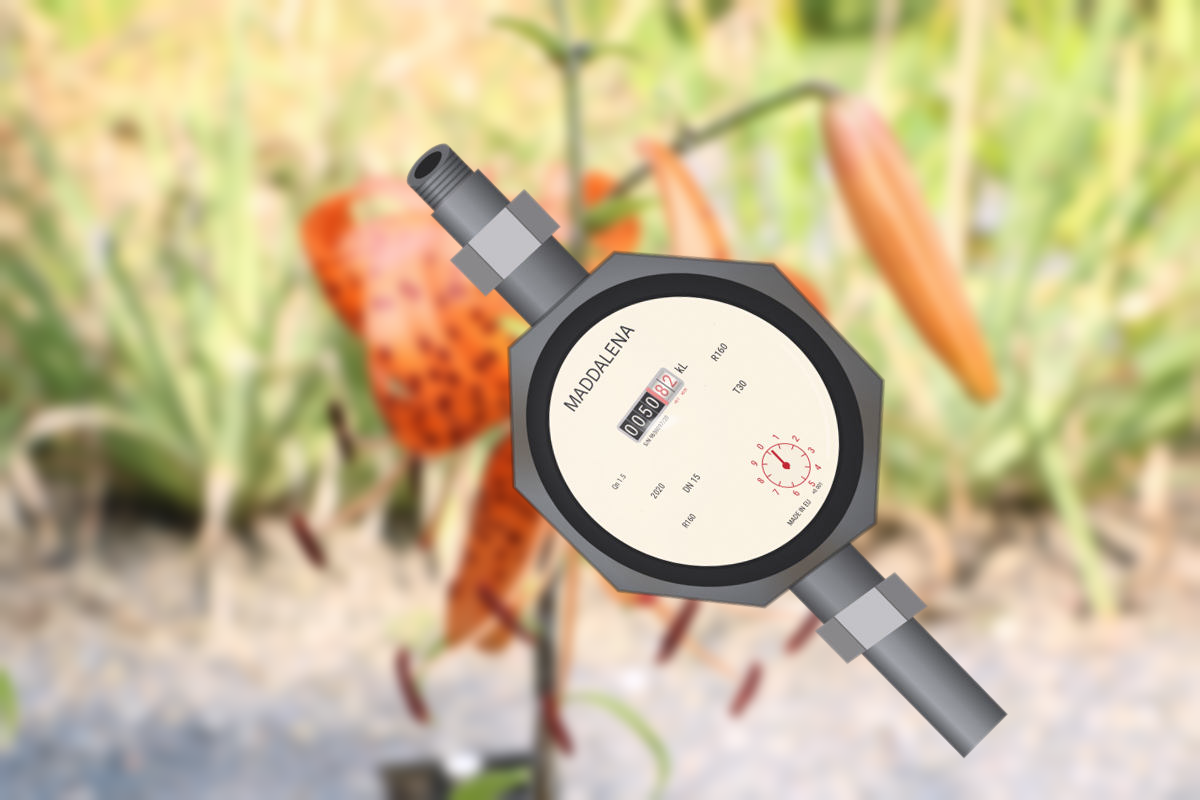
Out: 50.820 kL
